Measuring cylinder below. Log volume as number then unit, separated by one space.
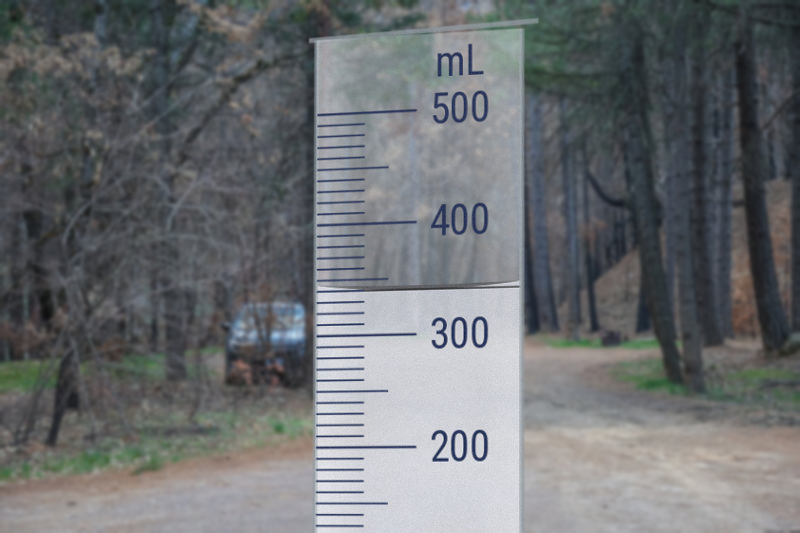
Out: 340 mL
